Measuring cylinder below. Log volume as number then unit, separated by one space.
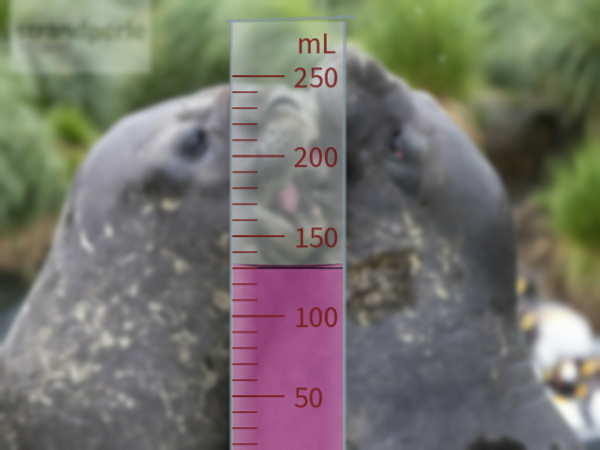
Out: 130 mL
